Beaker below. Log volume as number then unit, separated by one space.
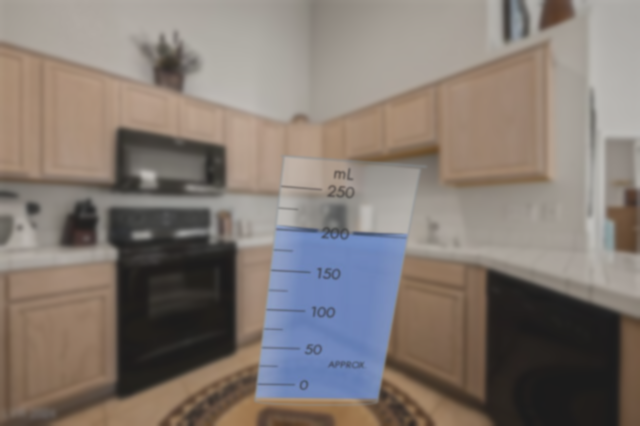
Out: 200 mL
